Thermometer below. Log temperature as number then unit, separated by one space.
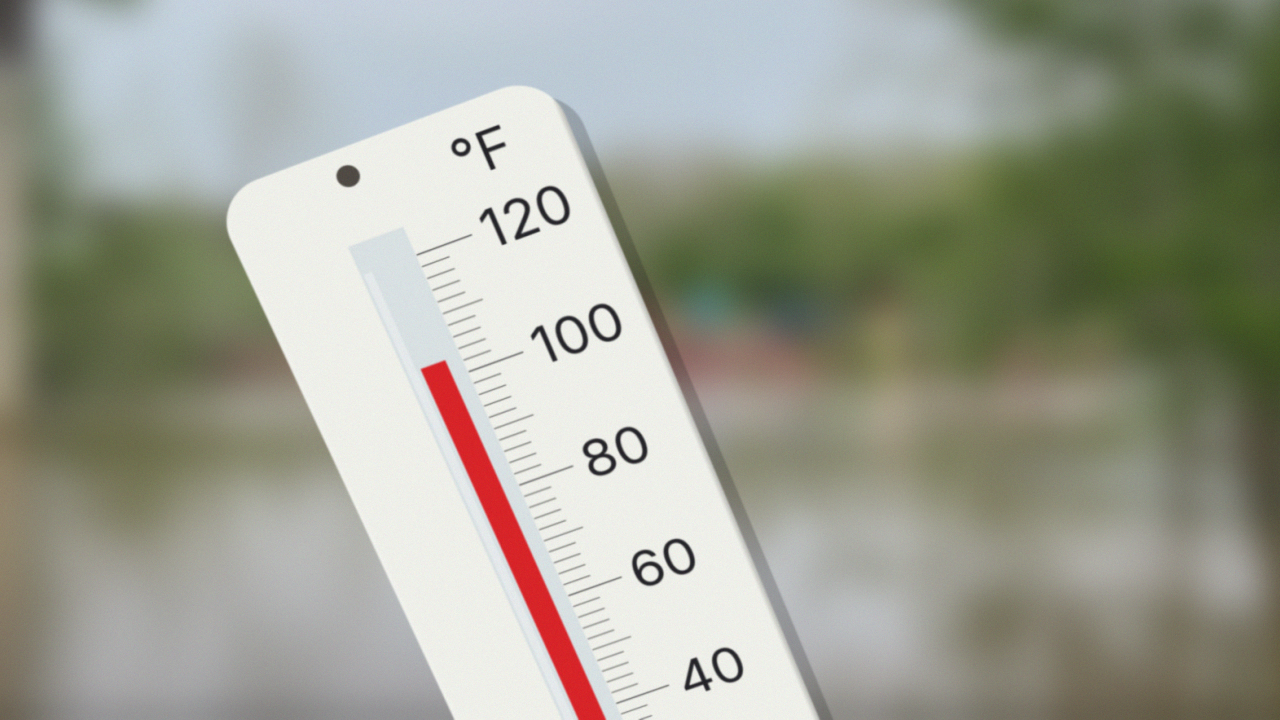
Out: 103 °F
